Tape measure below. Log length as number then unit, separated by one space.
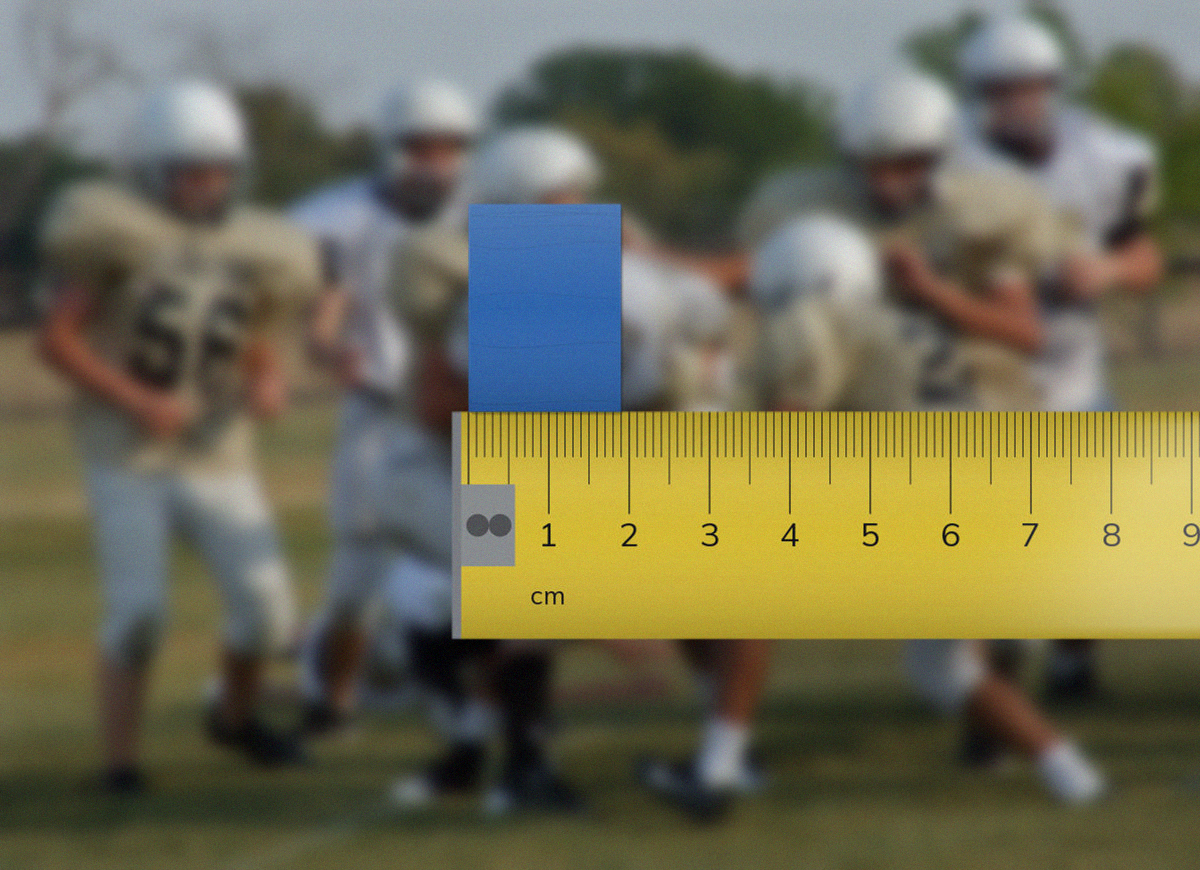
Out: 1.9 cm
